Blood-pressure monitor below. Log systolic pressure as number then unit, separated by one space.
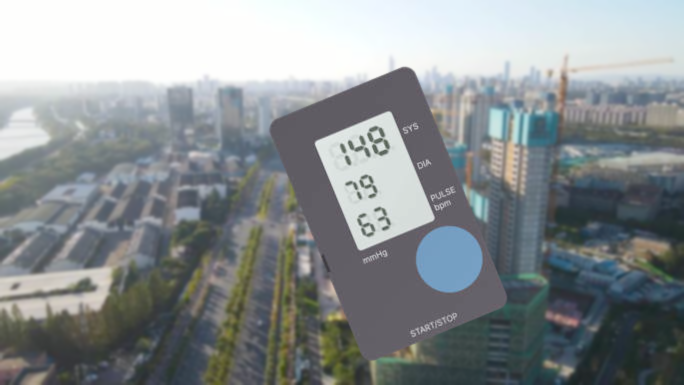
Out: 148 mmHg
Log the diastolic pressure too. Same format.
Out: 79 mmHg
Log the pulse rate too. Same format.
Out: 63 bpm
